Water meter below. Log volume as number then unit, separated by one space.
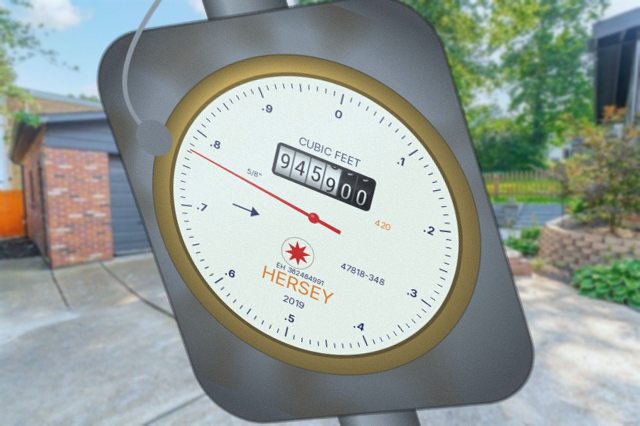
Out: 945899.77 ft³
